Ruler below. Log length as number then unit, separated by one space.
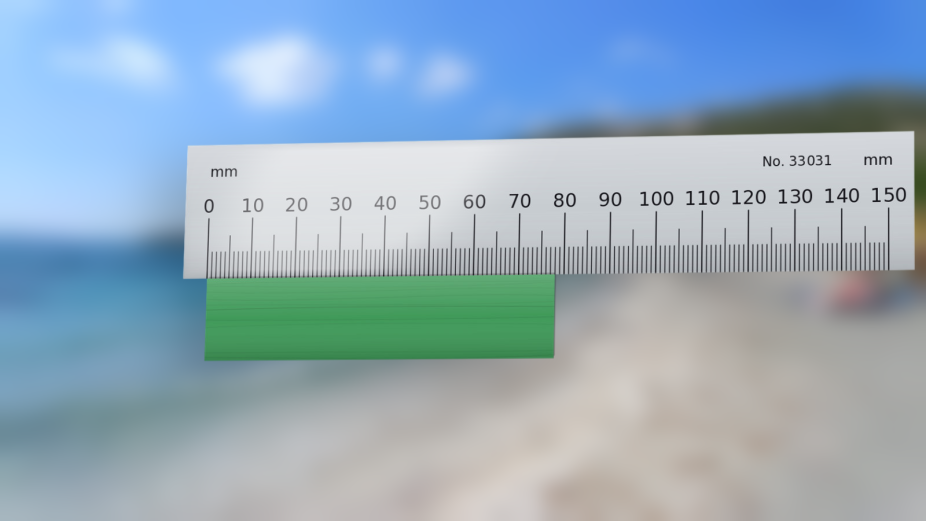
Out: 78 mm
